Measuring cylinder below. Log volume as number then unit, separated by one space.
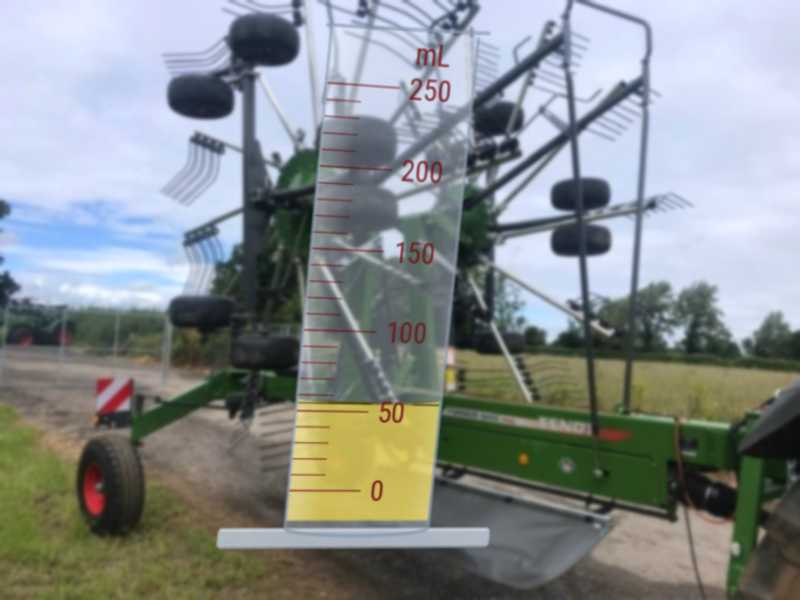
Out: 55 mL
